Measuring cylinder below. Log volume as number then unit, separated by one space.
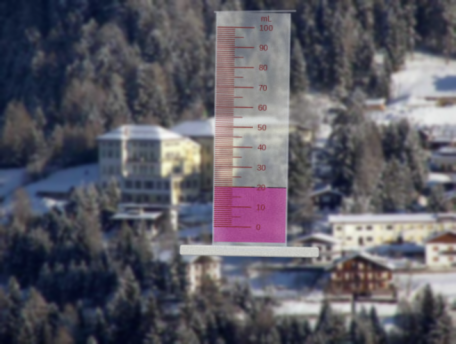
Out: 20 mL
